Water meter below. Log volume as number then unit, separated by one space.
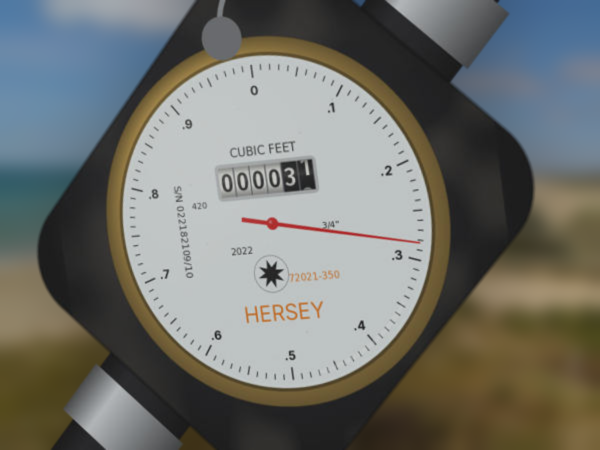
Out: 31.28 ft³
